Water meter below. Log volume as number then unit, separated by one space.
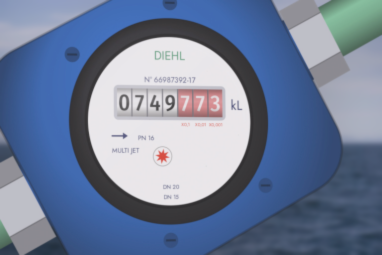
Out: 749.773 kL
